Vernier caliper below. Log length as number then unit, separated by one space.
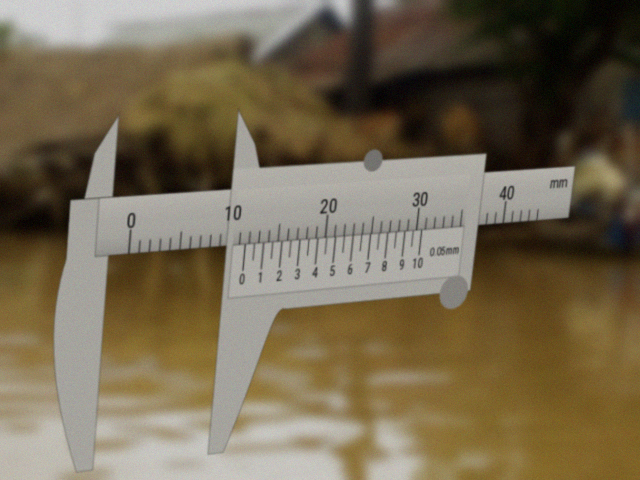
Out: 11.6 mm
